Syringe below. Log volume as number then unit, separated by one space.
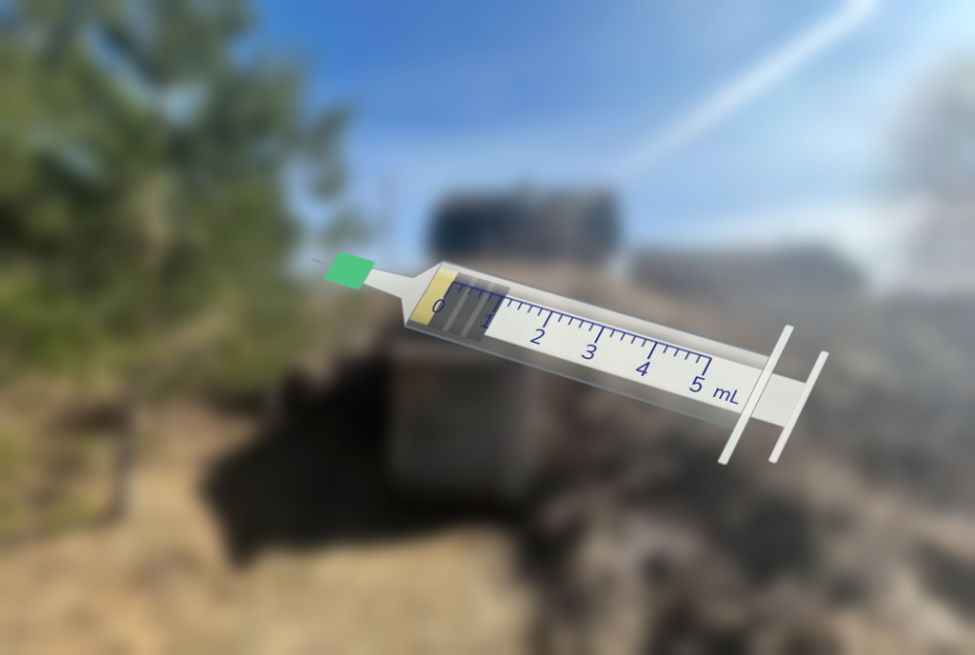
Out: 0 mL
